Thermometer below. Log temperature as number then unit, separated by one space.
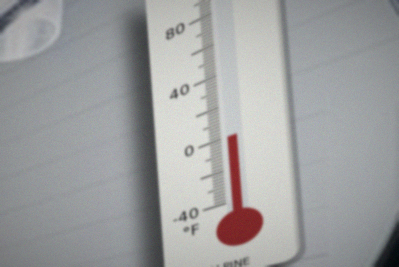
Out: 0 °F
